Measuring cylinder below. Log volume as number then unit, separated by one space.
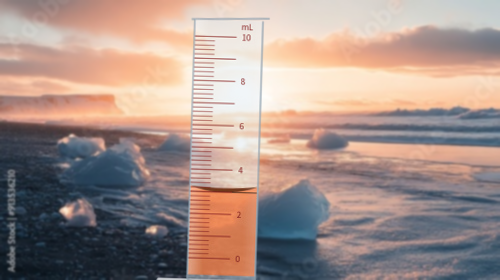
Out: 3 mL
